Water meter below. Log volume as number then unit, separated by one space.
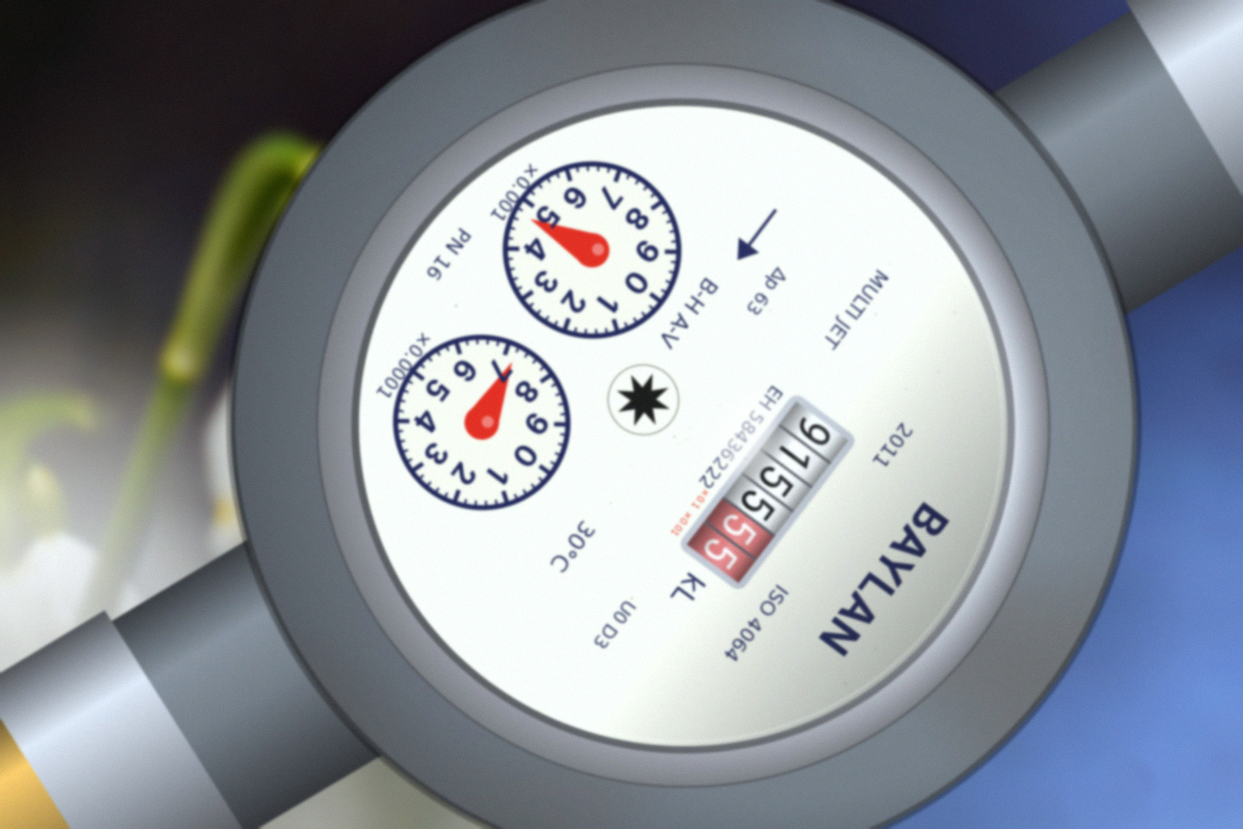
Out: 9155.5547 kL
